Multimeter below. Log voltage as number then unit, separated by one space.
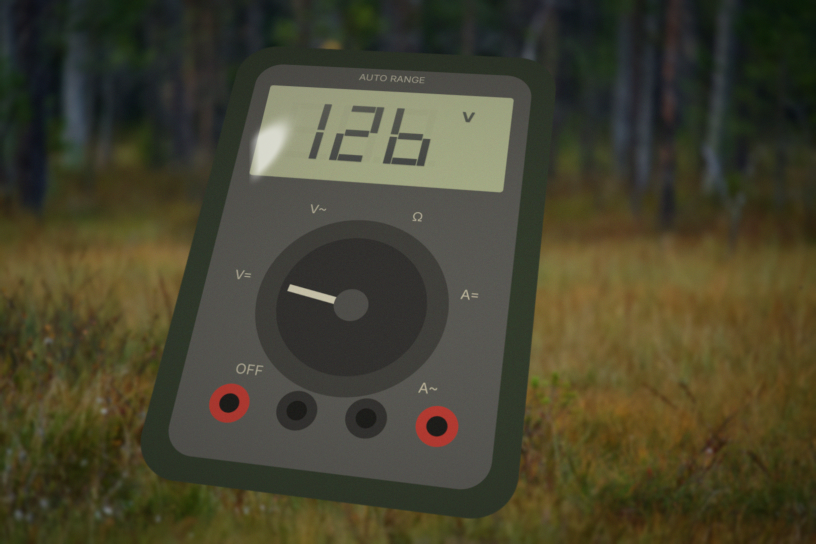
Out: 126 V
